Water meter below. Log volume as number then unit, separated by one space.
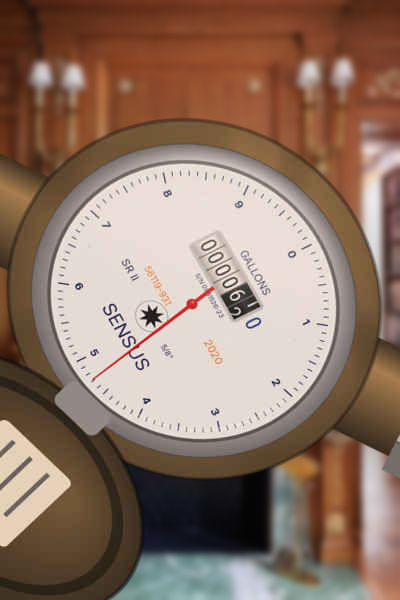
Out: 614.7 gal
